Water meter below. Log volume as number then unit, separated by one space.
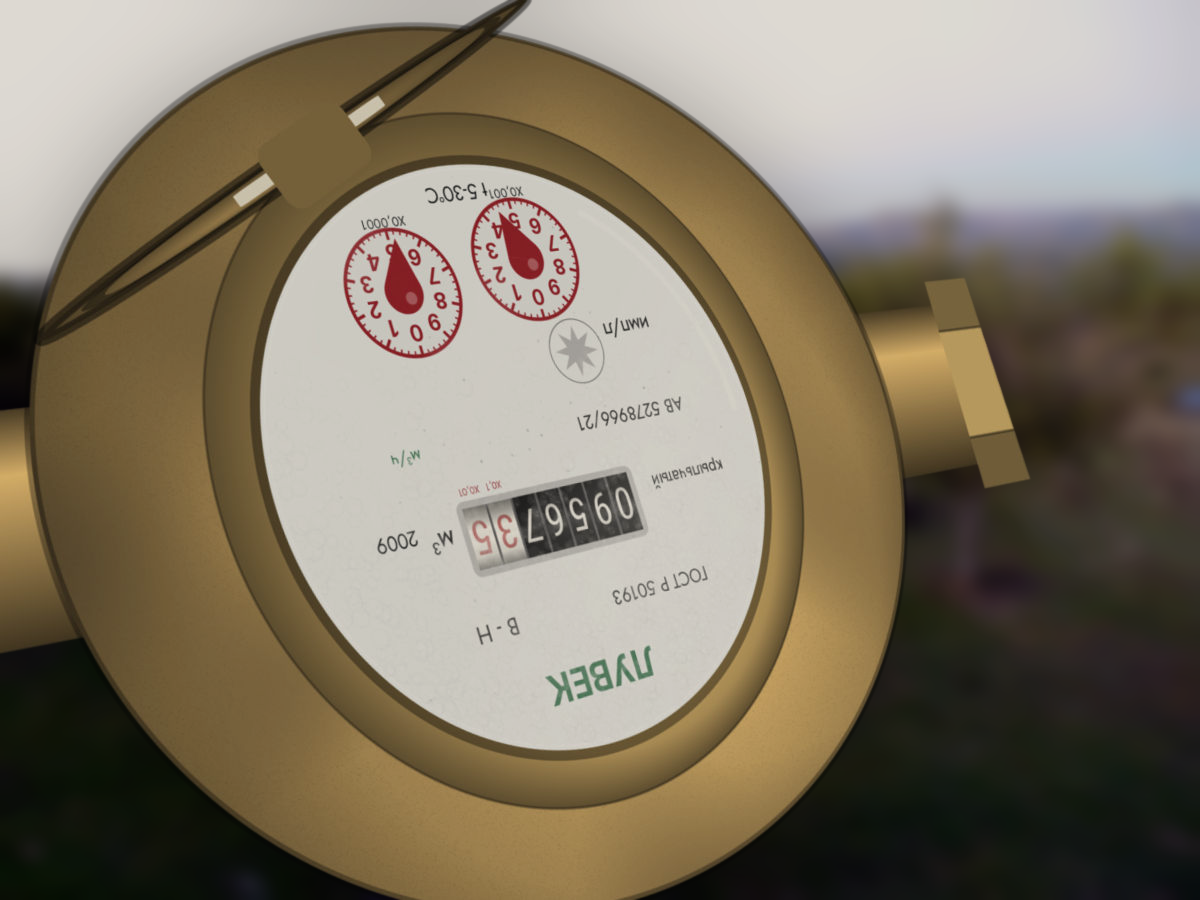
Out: 9567.3545 m³
